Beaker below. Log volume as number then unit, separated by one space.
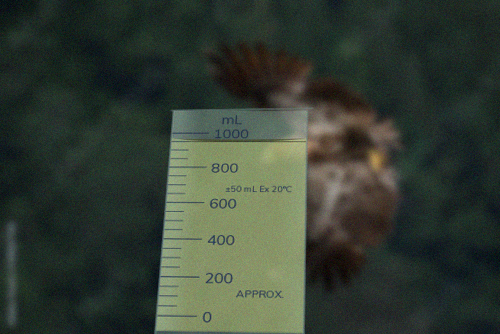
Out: 950 mL
